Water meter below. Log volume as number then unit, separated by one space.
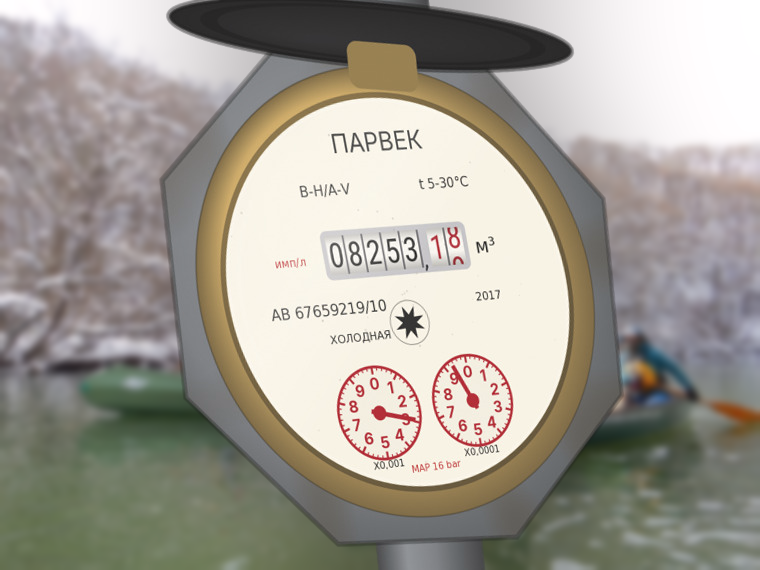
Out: 8253.1829 m³
